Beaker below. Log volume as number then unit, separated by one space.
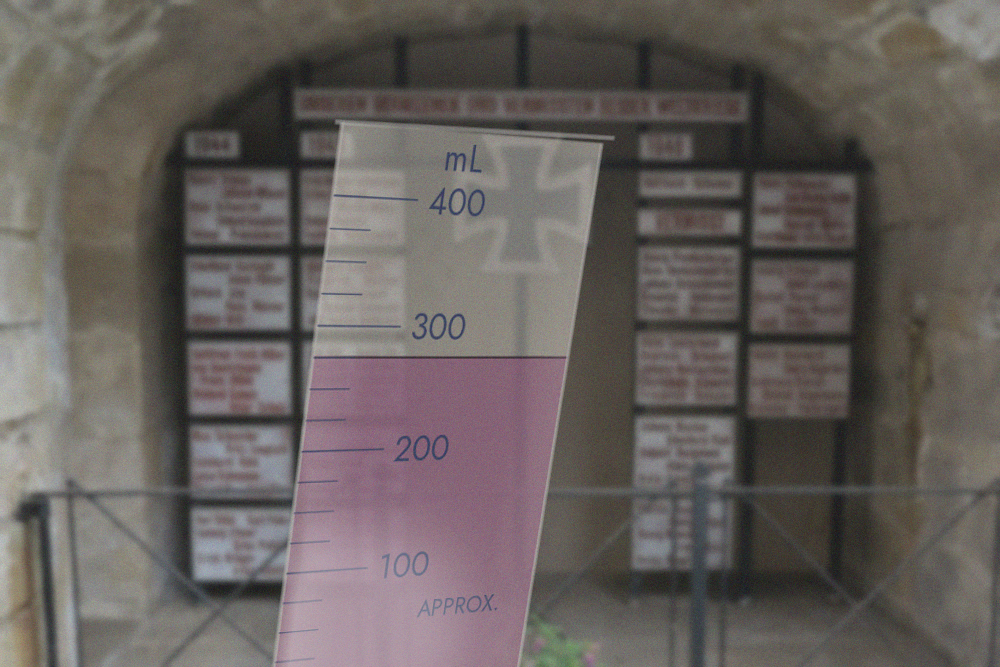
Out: 275 mL
